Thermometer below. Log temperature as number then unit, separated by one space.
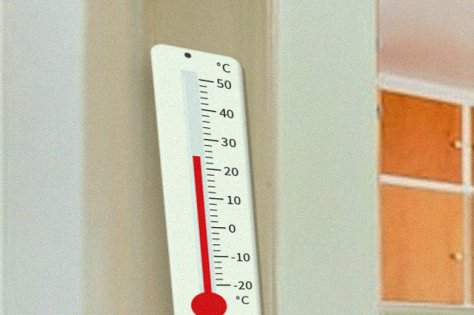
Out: 24 °C
